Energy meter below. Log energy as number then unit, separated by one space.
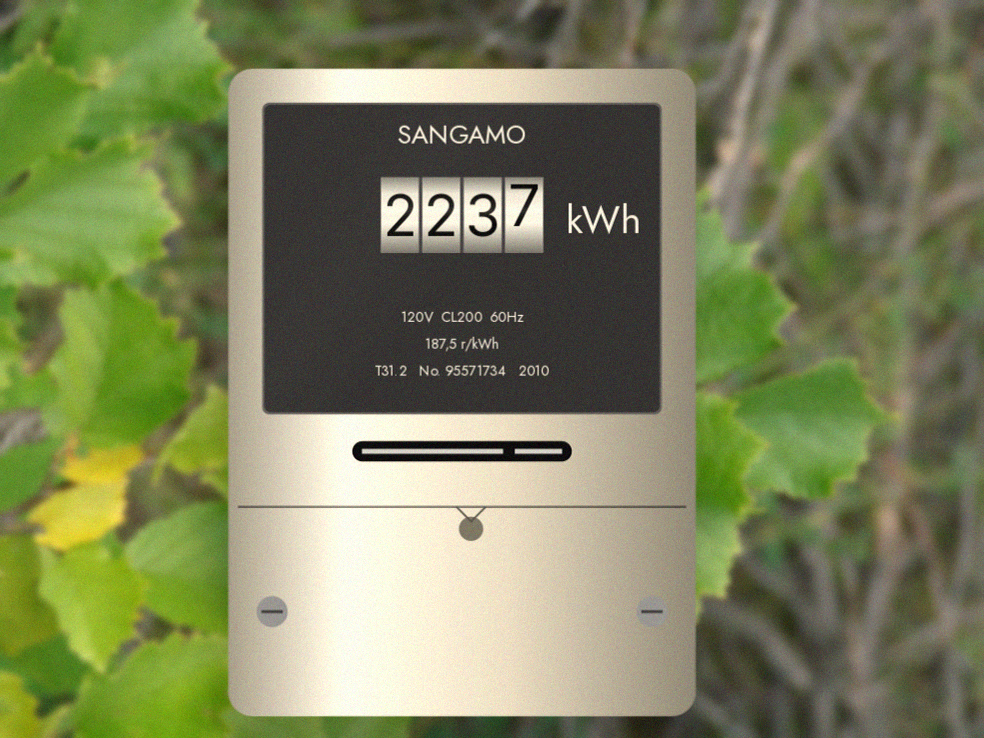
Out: 2237 kWh
